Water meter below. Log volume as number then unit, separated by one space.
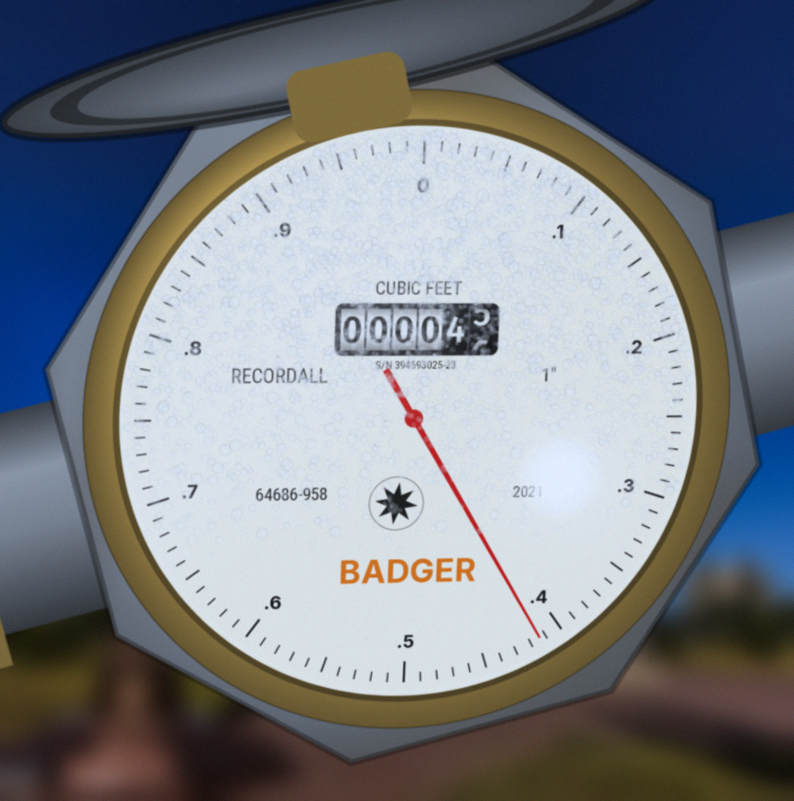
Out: 45.41 ft³
